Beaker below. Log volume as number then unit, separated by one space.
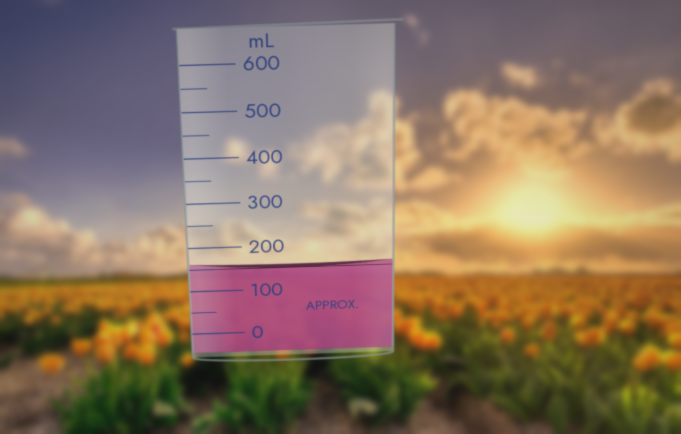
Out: 150 mL
